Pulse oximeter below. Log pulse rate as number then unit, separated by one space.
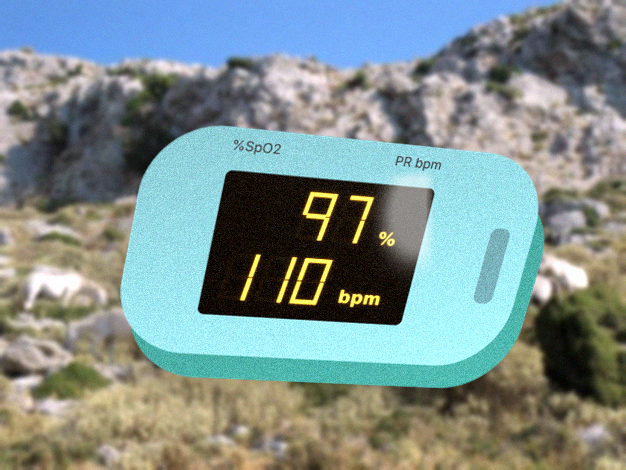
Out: 110 bpm
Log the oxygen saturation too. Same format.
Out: 97 %
